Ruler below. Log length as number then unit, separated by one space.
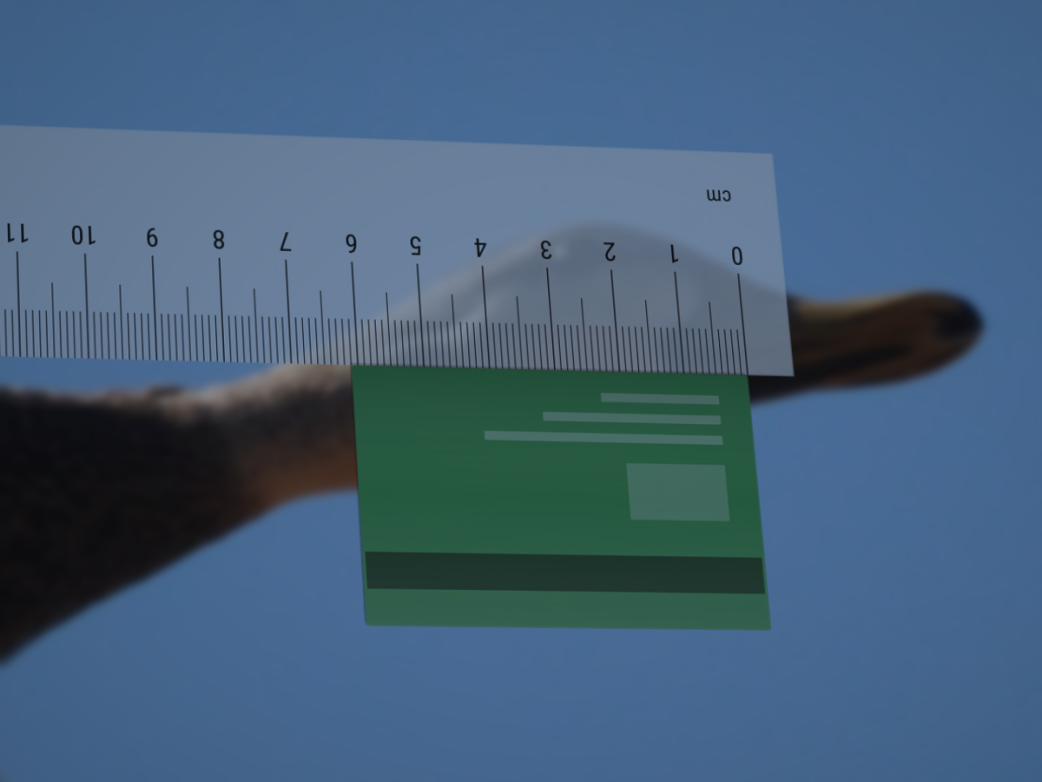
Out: 6.1 cm
